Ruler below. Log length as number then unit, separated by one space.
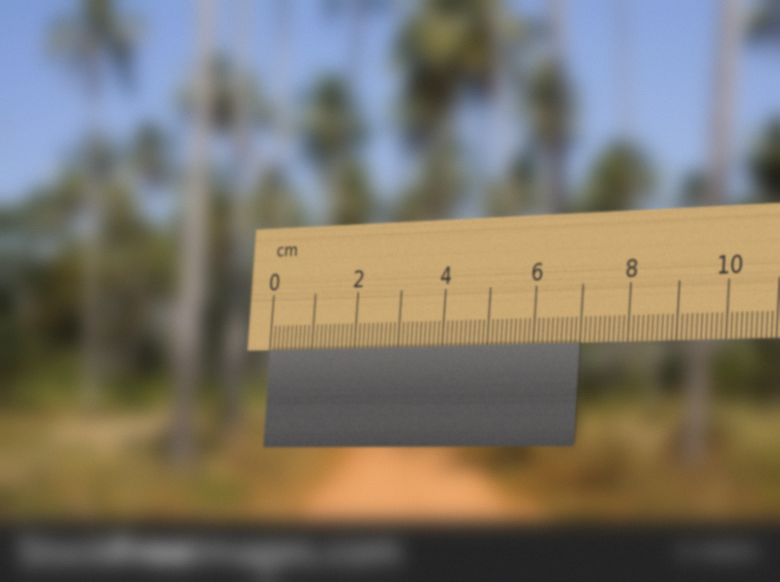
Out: 7 cm
